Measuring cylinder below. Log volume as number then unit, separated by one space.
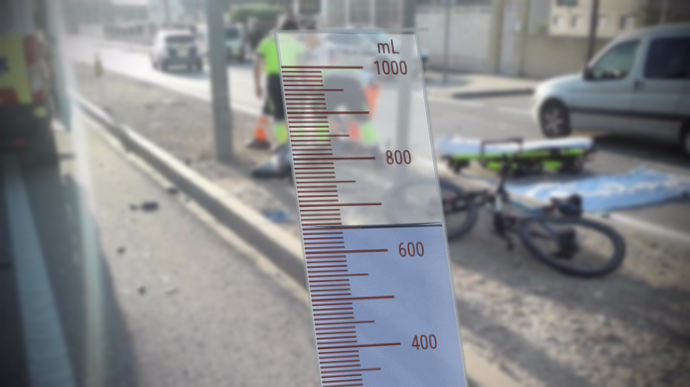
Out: 650 mL
